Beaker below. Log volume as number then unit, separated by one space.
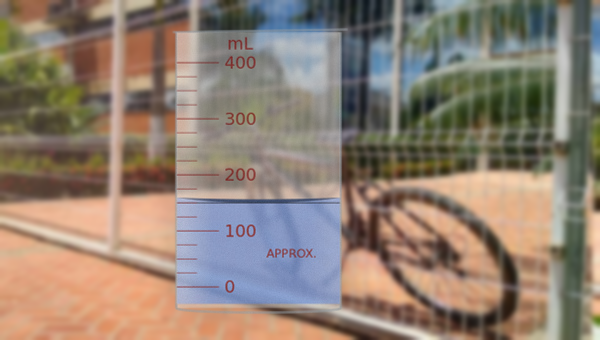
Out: 150 mL
